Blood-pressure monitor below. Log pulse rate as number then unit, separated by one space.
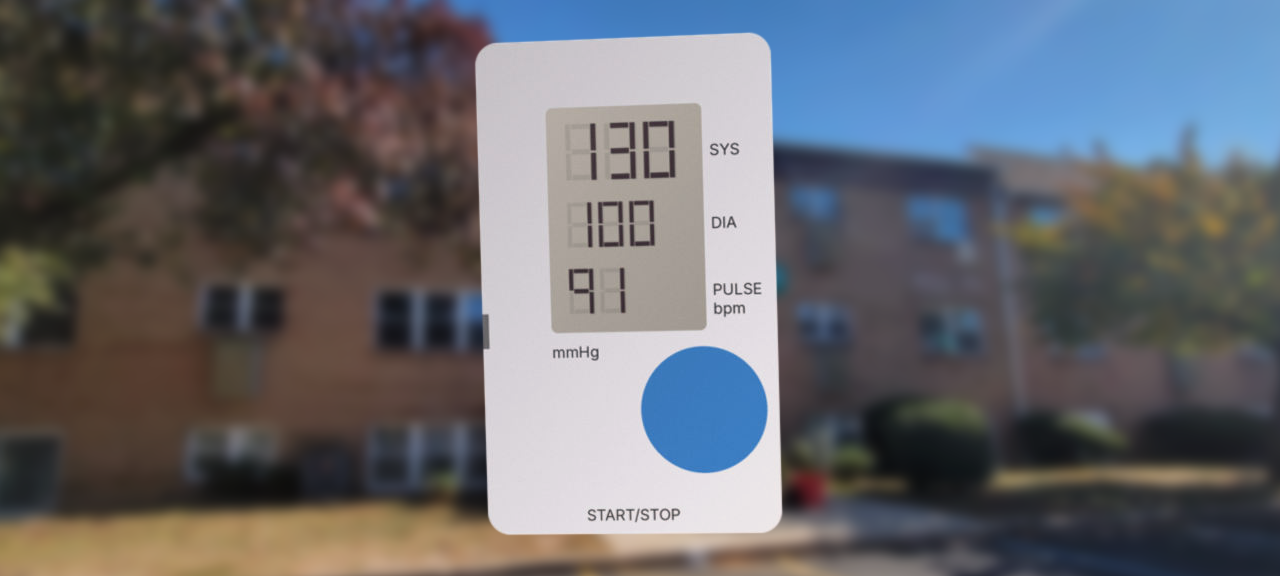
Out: 91 bpm
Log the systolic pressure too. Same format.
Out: 130 mmHg
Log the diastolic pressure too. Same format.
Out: 100 mmHg
